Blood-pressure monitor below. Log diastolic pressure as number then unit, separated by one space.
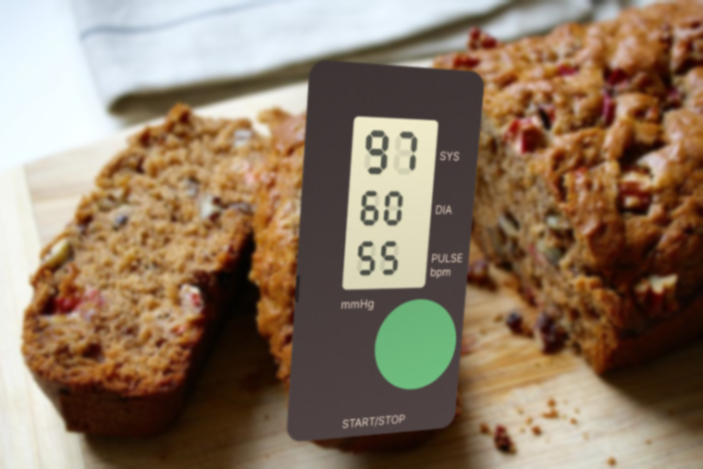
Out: 60 mmHg
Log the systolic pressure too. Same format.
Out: 97 mmHg
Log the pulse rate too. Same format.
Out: 55 bpm
